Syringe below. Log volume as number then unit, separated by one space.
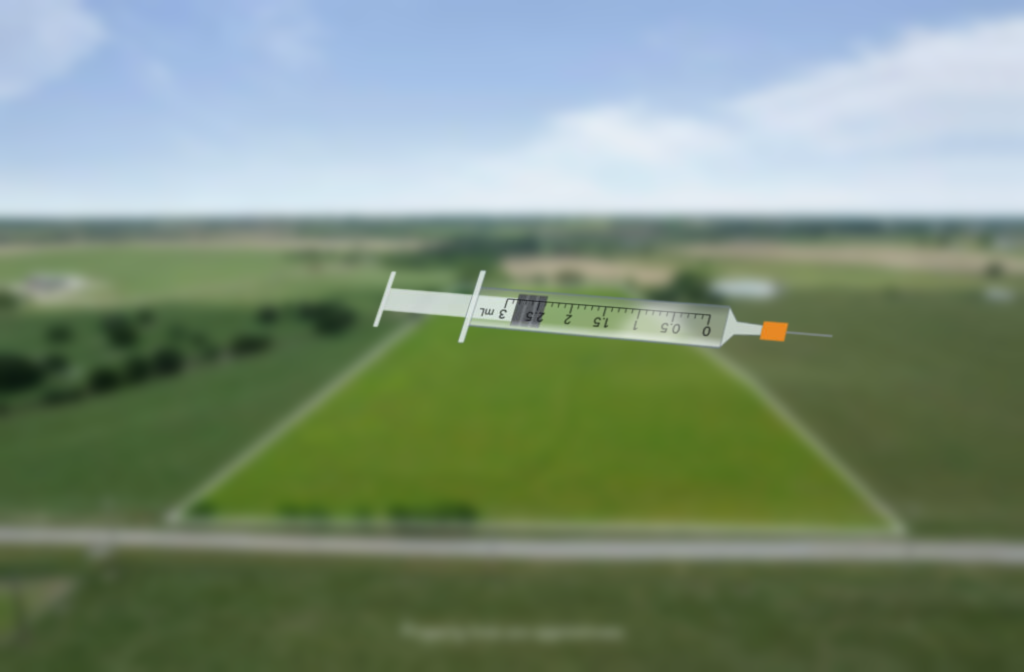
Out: 2.4 mL
